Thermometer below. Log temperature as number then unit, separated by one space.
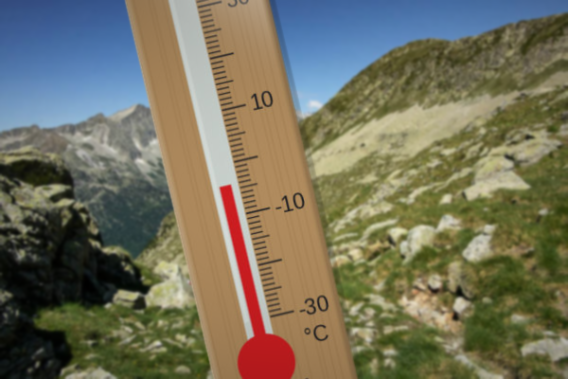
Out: -4 °C
